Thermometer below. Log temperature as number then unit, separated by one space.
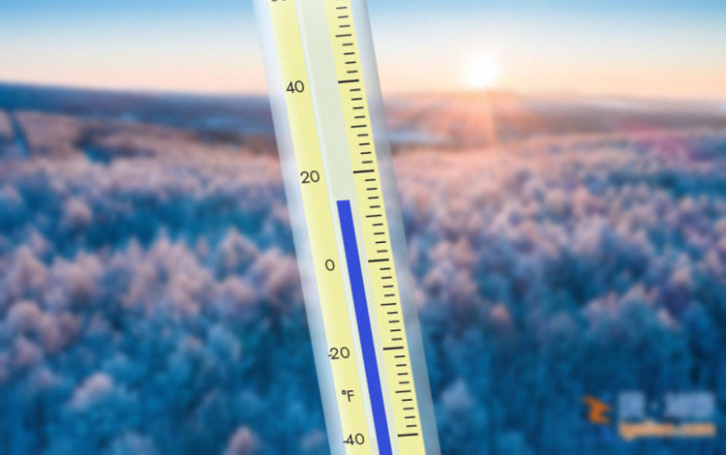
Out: 14 °F
